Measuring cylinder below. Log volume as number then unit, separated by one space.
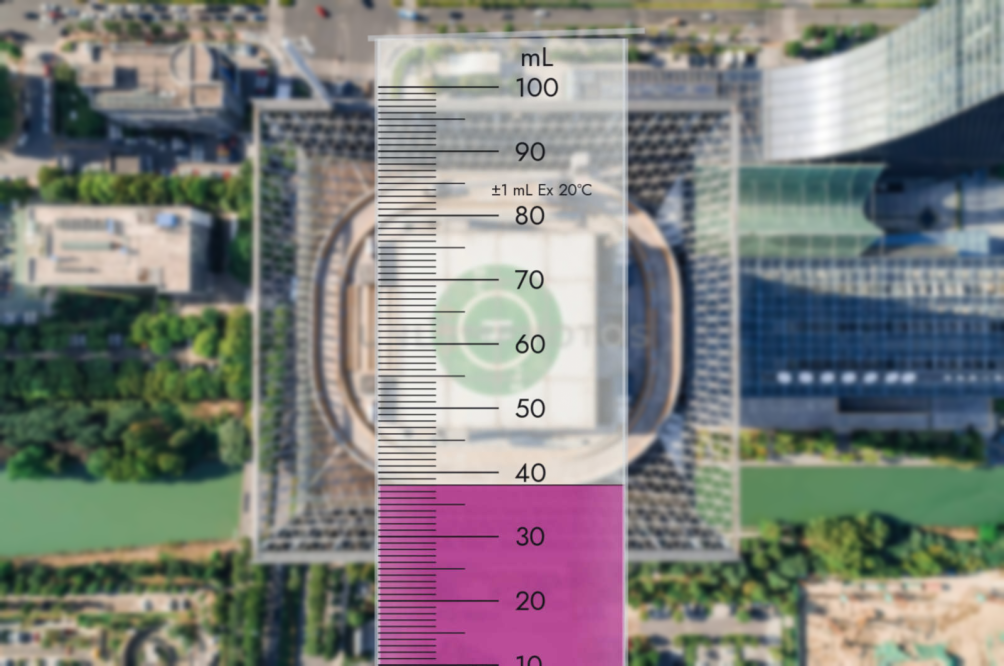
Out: 38 mL
